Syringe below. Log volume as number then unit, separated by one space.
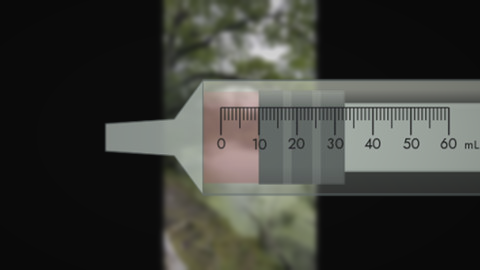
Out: 10 mL
